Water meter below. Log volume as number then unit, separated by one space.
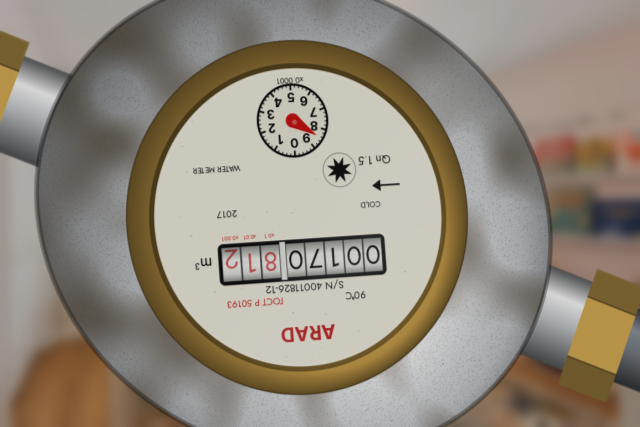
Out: 170.8118 m³
